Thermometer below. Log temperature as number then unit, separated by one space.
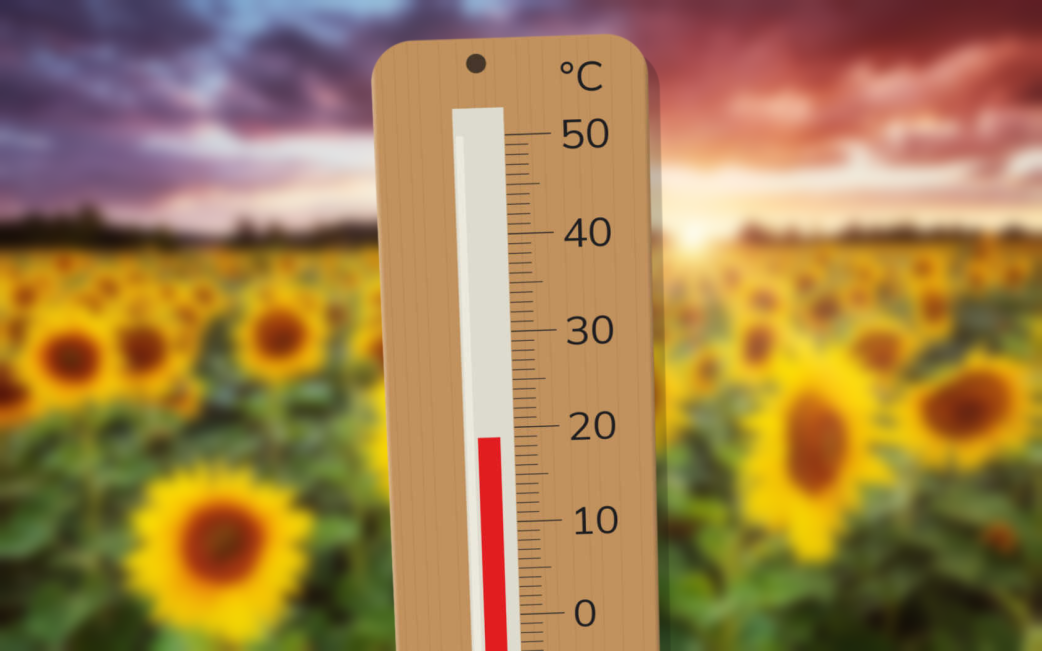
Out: 19 °C
